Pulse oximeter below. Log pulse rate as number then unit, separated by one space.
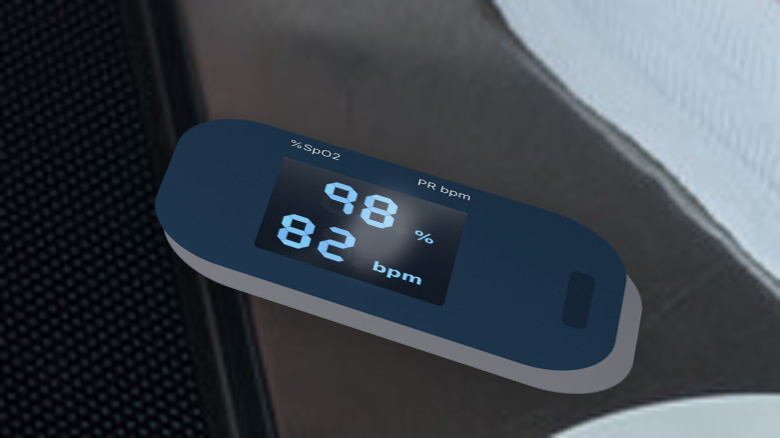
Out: 82 bpm
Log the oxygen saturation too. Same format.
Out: 98 %
